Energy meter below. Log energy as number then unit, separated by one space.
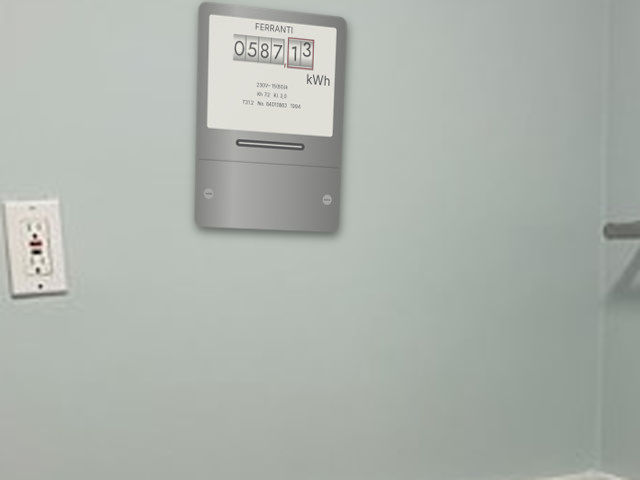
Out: 587.13 kWh
